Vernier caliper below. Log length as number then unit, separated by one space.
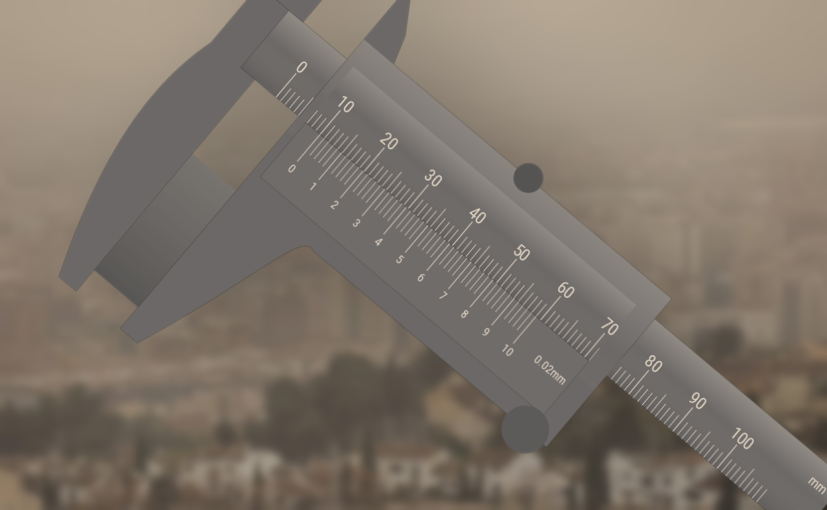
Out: 10.0 mm
